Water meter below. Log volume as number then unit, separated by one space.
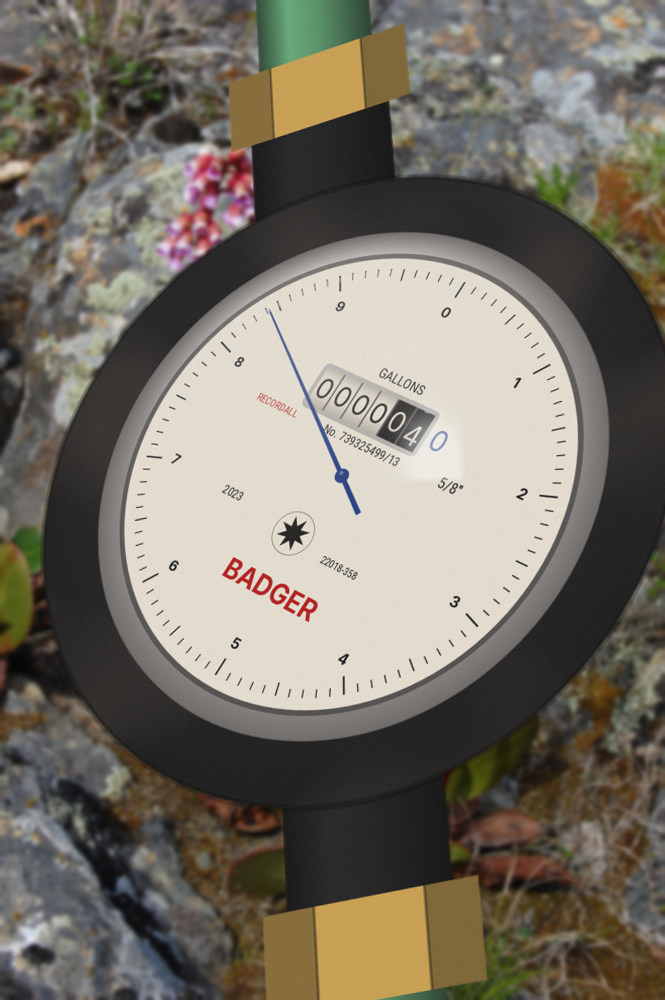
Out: 38.4 gal
